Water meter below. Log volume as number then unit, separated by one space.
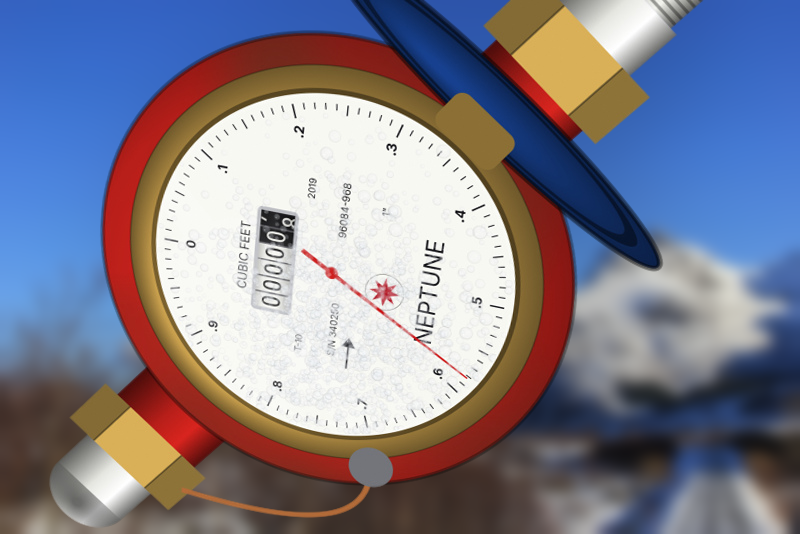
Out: 7.58 ft³
